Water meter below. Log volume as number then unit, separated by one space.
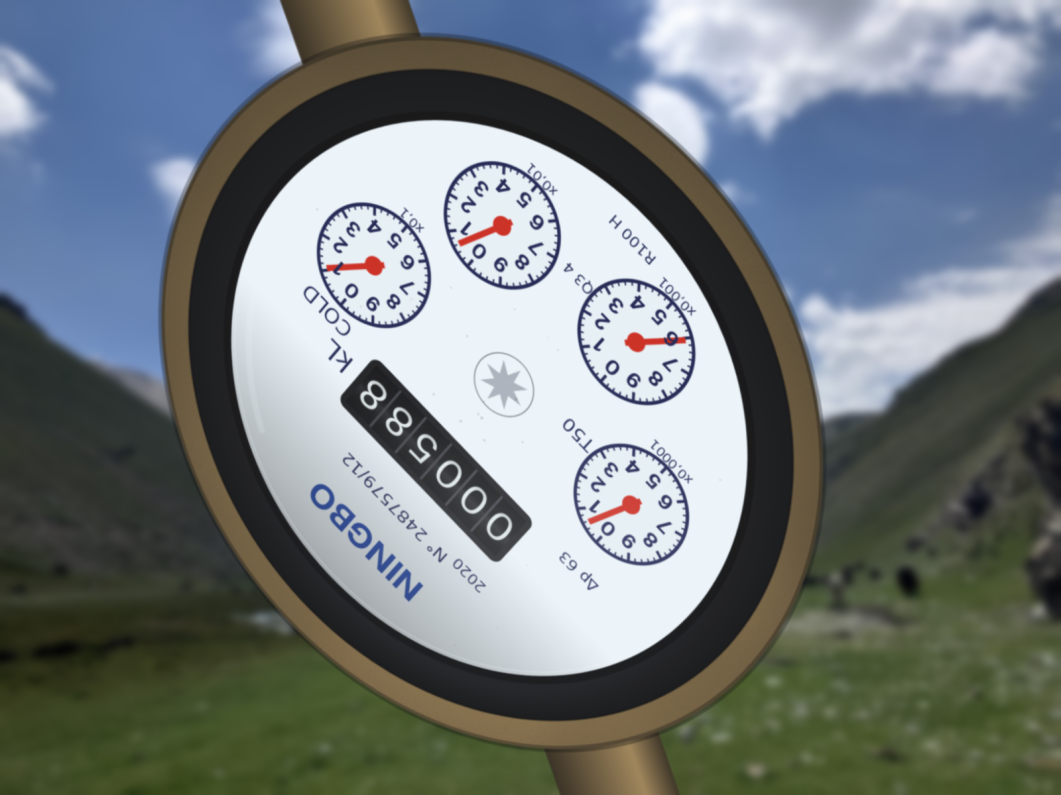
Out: 588.1060 kL
